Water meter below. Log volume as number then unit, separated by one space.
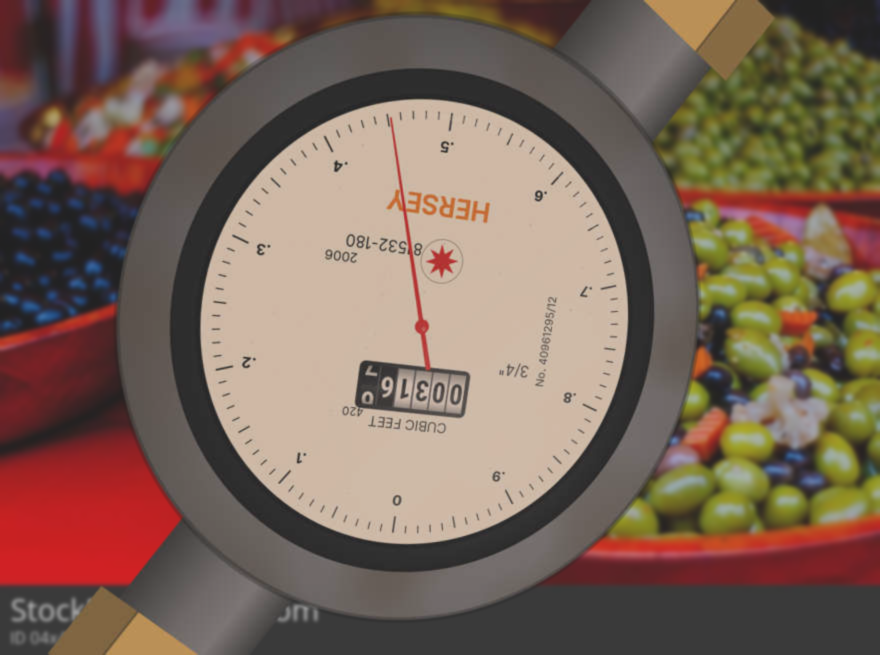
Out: 3166.45 ft³
